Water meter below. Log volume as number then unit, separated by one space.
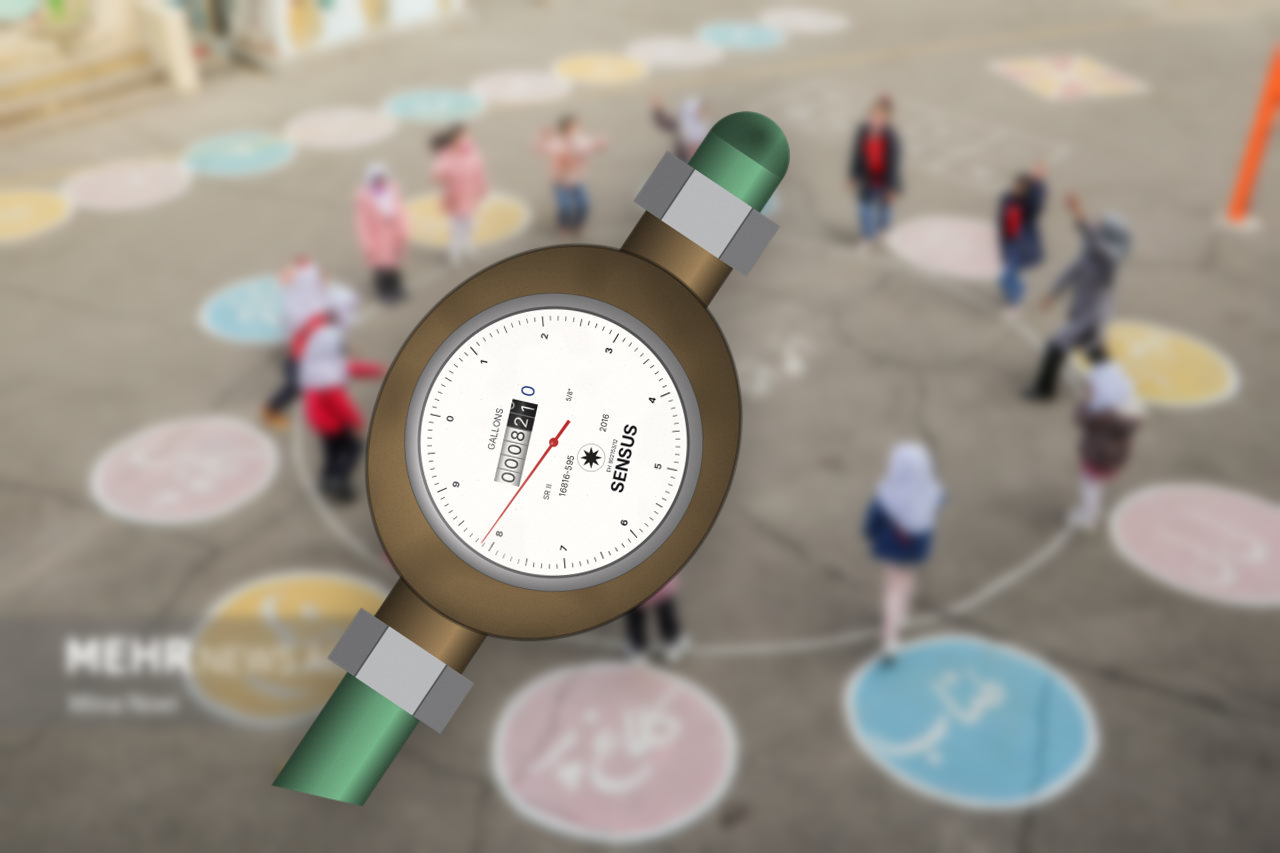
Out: 8208.1 gal
